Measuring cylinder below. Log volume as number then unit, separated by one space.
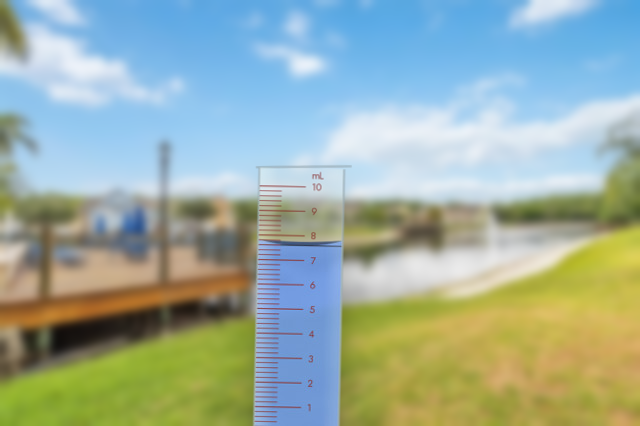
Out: 7.6 mL
